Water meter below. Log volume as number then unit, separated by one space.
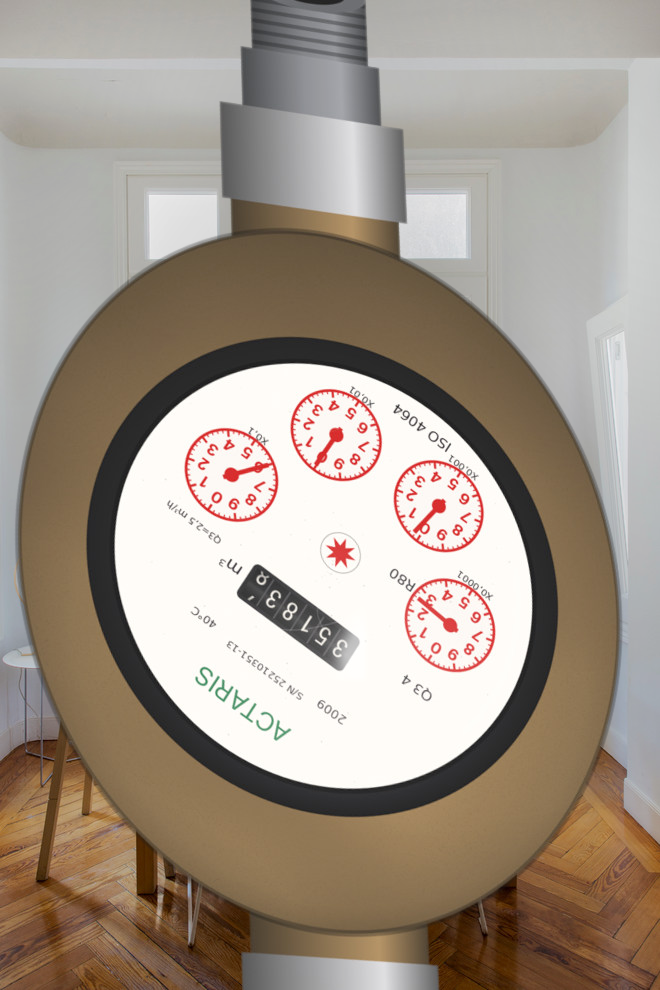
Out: 351837.6002 m³
